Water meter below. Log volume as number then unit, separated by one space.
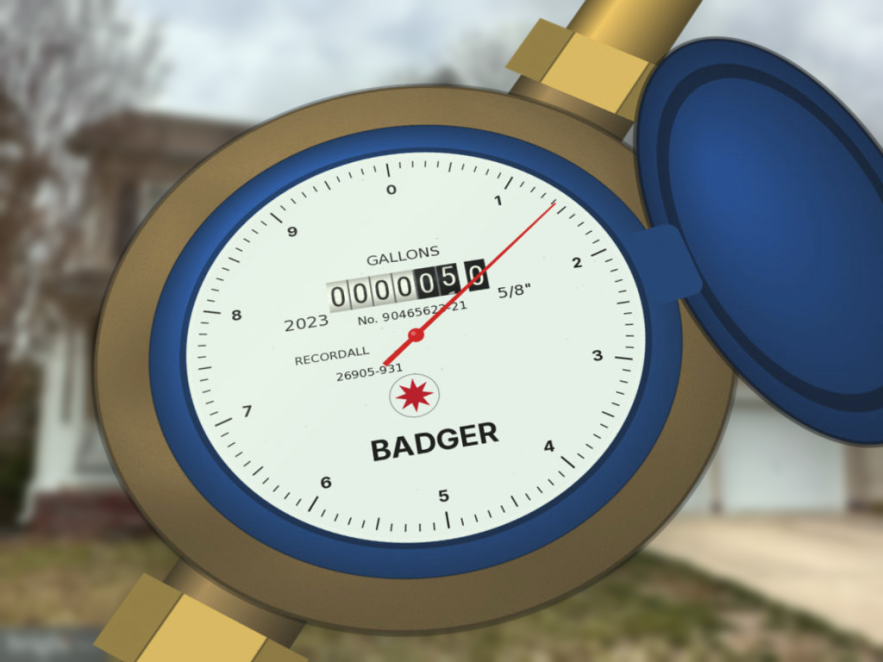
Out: 51.4 gal
